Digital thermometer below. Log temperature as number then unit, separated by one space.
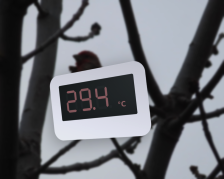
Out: 29.4 °C
